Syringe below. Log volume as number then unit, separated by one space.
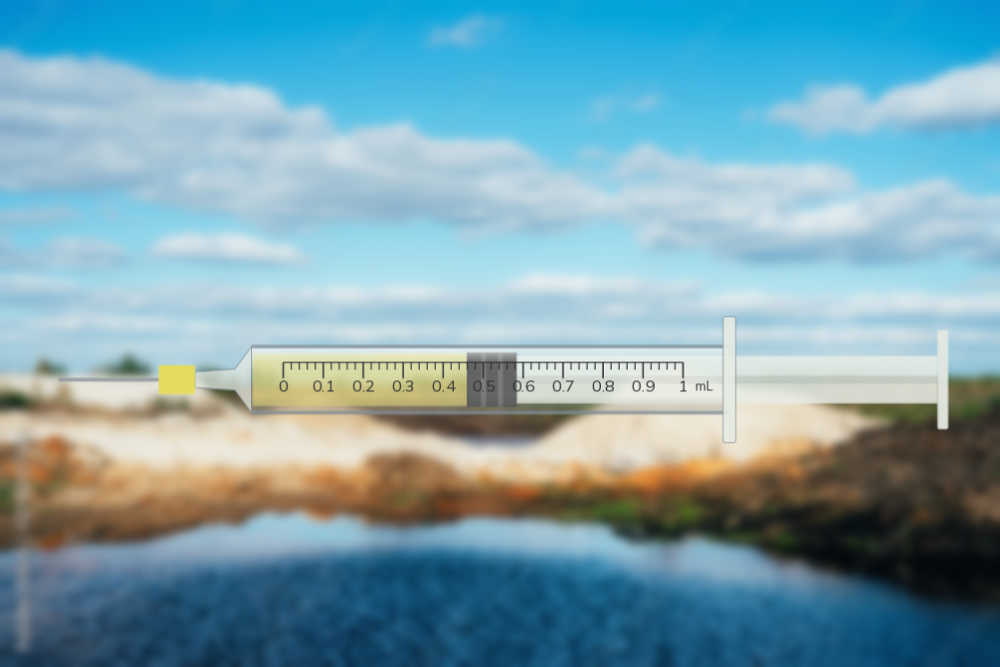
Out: 0.46 mL
